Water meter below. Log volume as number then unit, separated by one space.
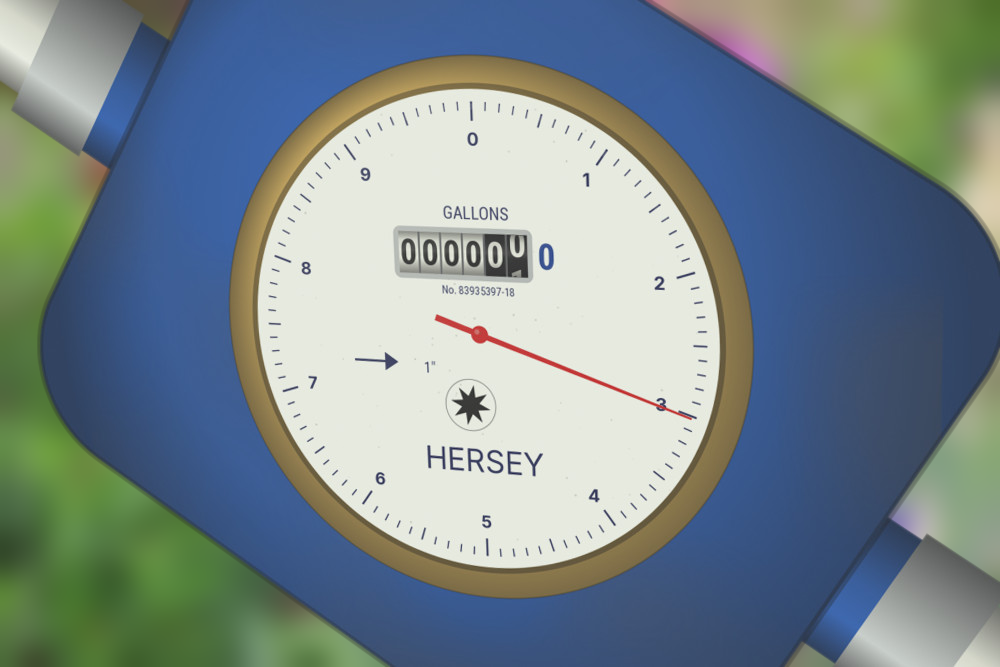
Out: 3.0 gal
